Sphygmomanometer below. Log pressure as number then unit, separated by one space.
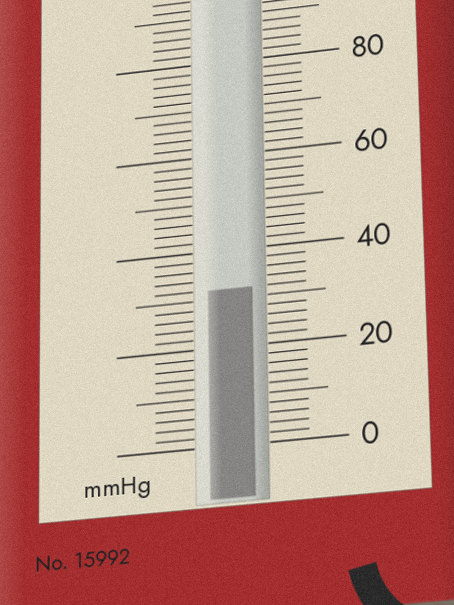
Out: 32 mmHg
